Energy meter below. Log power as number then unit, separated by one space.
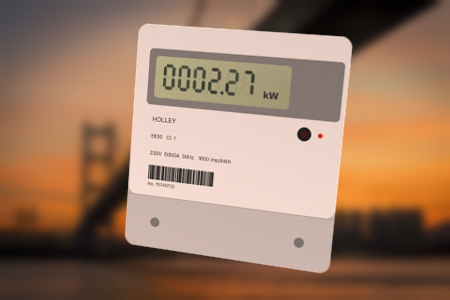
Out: 2.27 kW
